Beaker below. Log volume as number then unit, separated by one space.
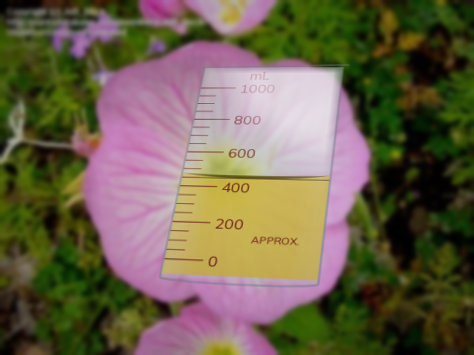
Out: 450 mL
